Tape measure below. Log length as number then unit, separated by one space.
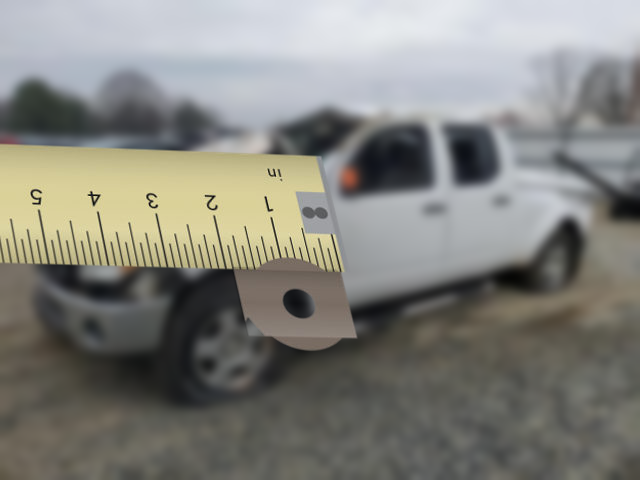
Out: 1.875 in
